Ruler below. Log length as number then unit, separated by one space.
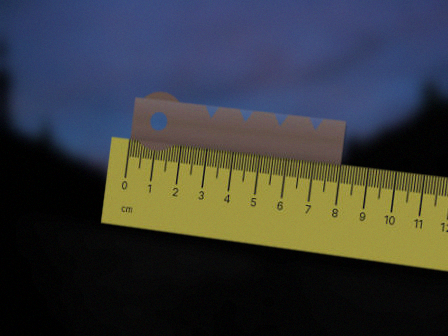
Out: 8 cm
